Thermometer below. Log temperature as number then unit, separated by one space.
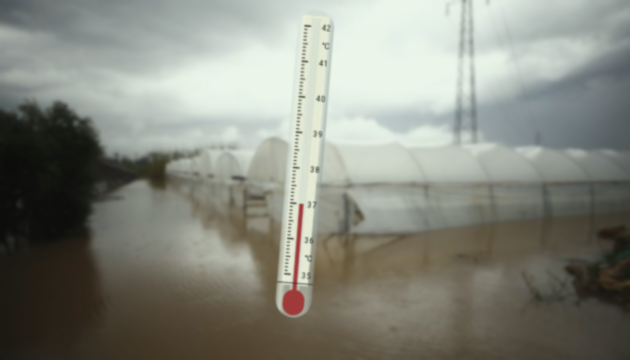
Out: 37 °C
